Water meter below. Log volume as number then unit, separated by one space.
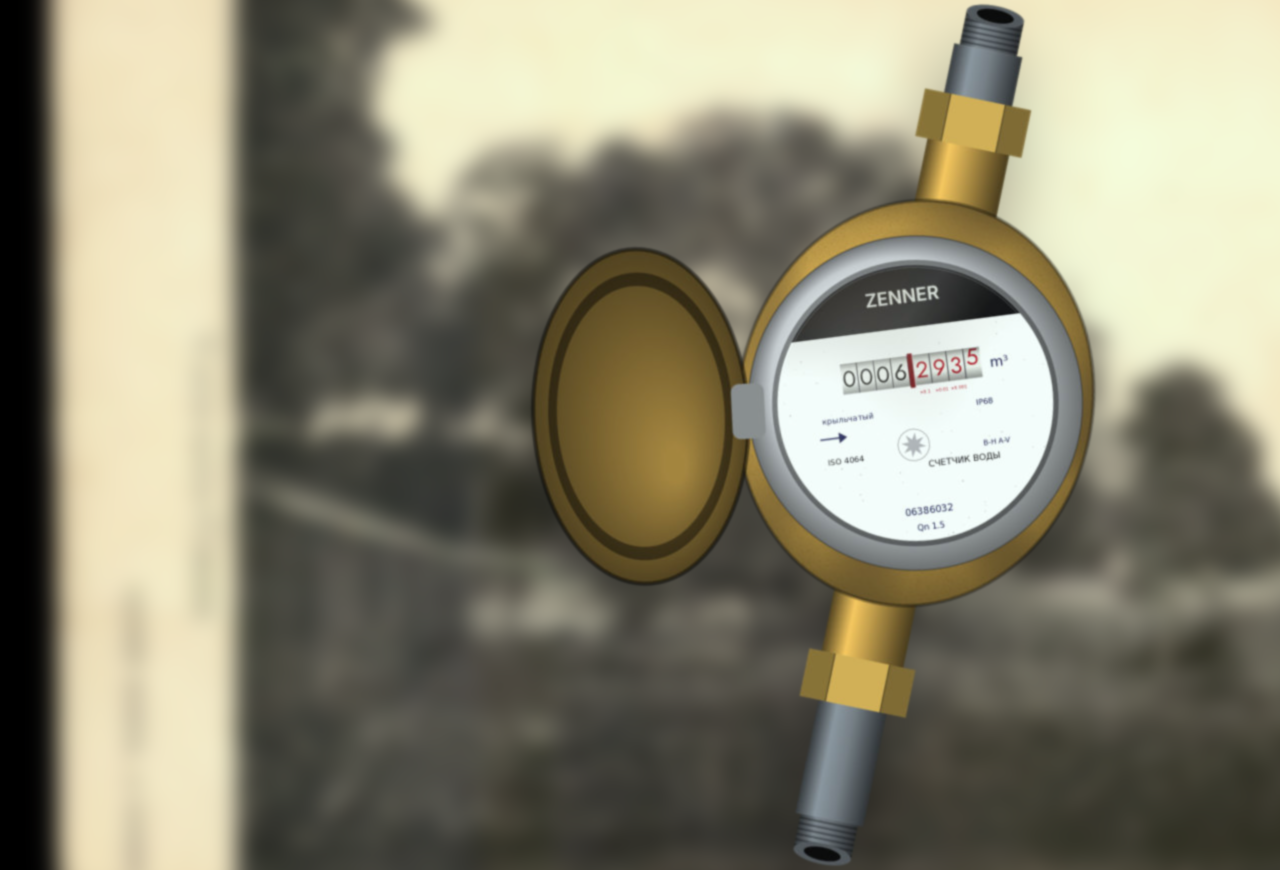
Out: 6.2935 m³
